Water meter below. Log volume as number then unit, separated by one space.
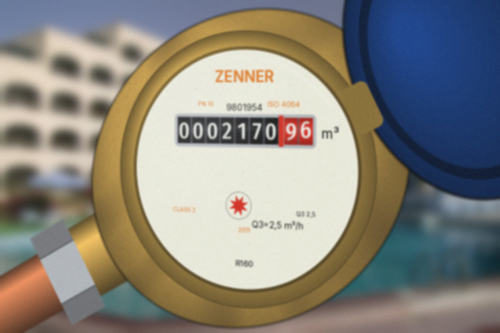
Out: 2170.96 m³
